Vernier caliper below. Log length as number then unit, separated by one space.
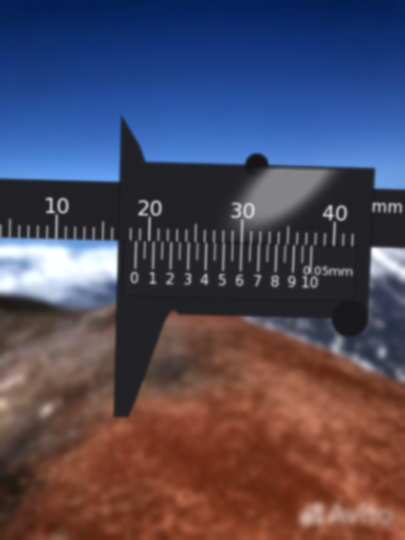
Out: 18.6 mm
